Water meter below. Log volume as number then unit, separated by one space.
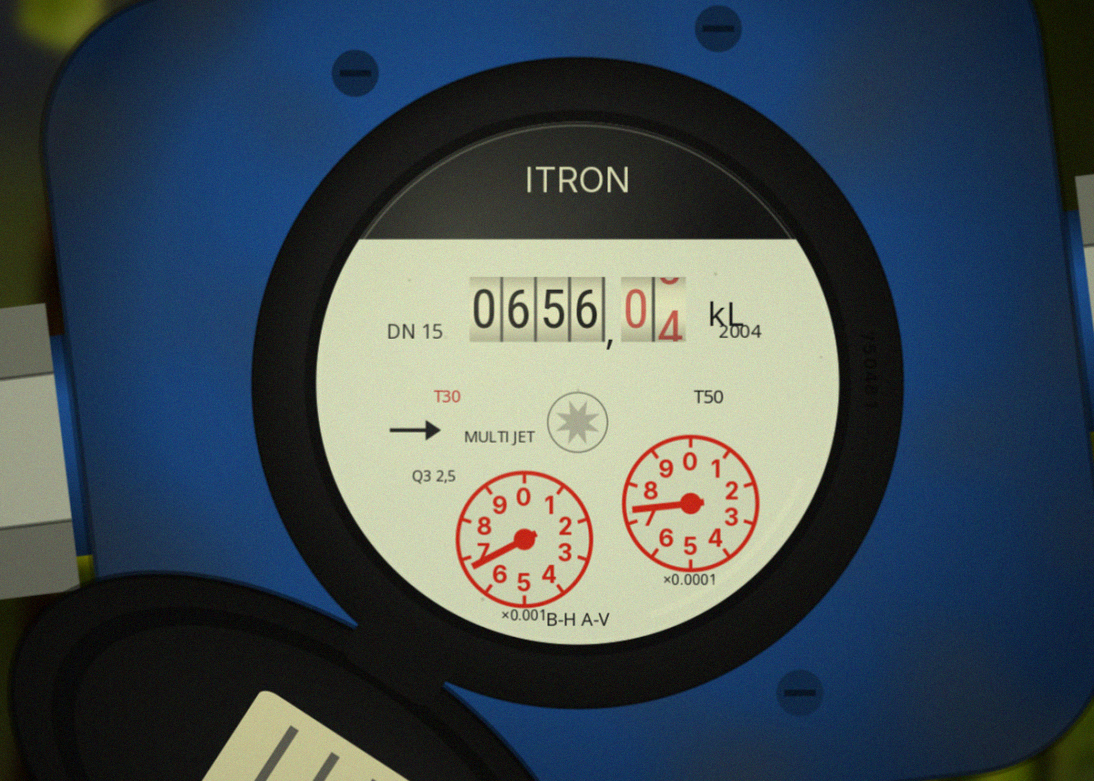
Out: 656.0367 kL
